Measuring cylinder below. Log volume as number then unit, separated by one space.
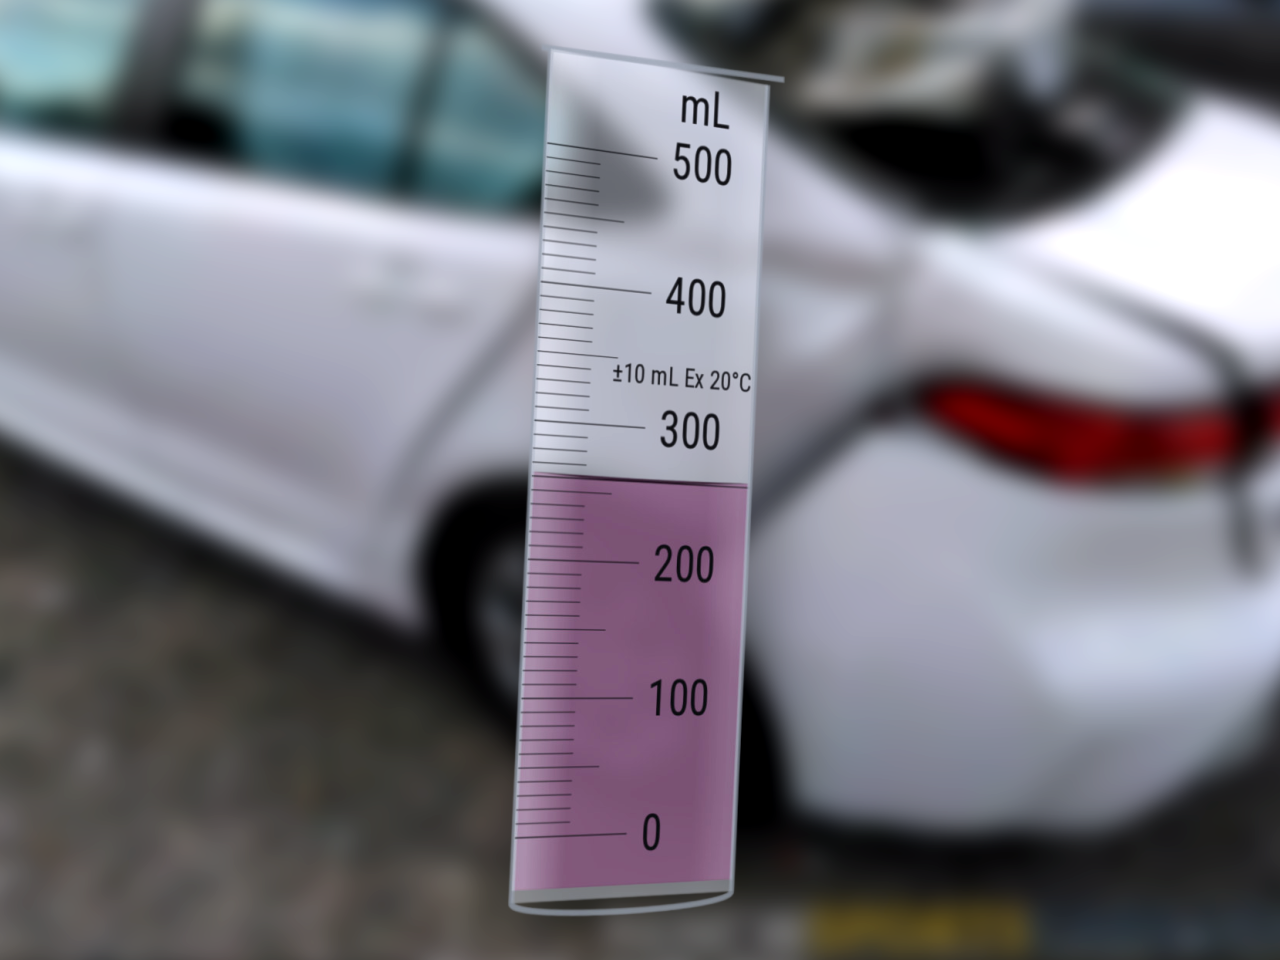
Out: 260 mL
